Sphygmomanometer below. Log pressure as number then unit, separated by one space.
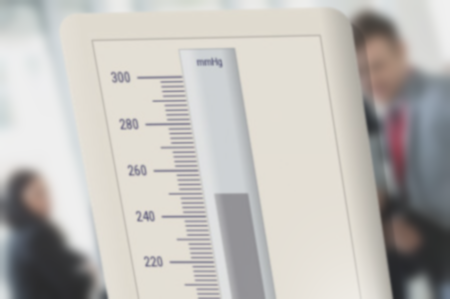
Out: 250 mmHg
